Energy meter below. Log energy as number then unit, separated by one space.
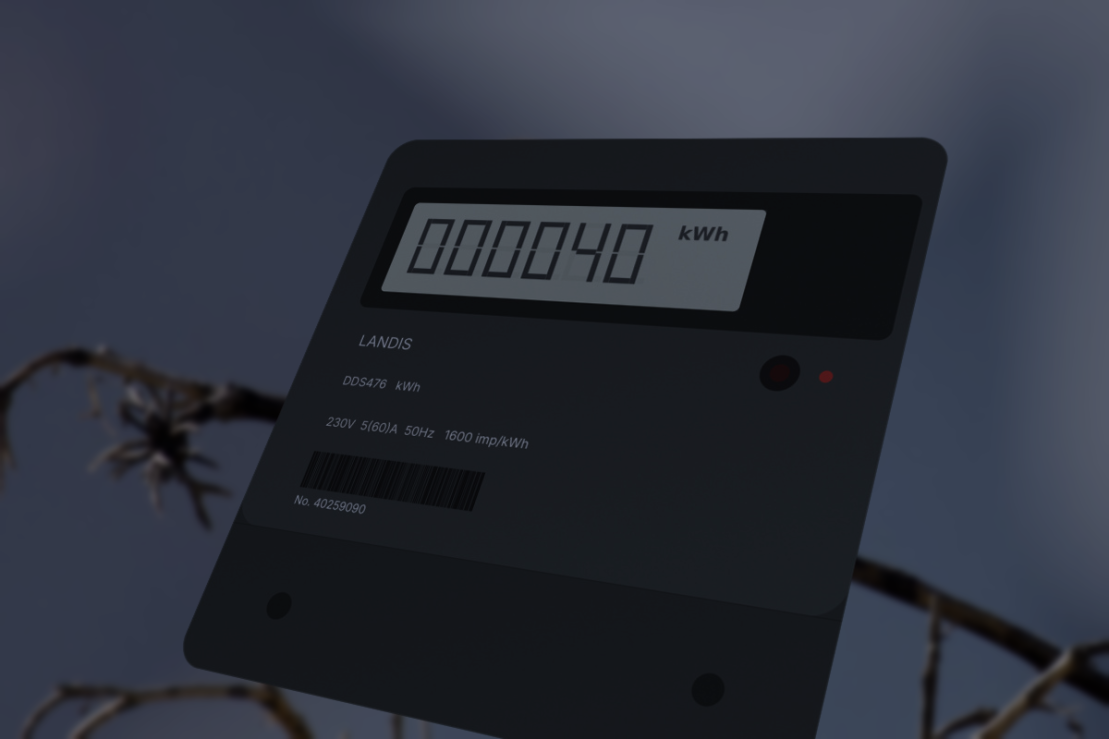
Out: 40 kWh
